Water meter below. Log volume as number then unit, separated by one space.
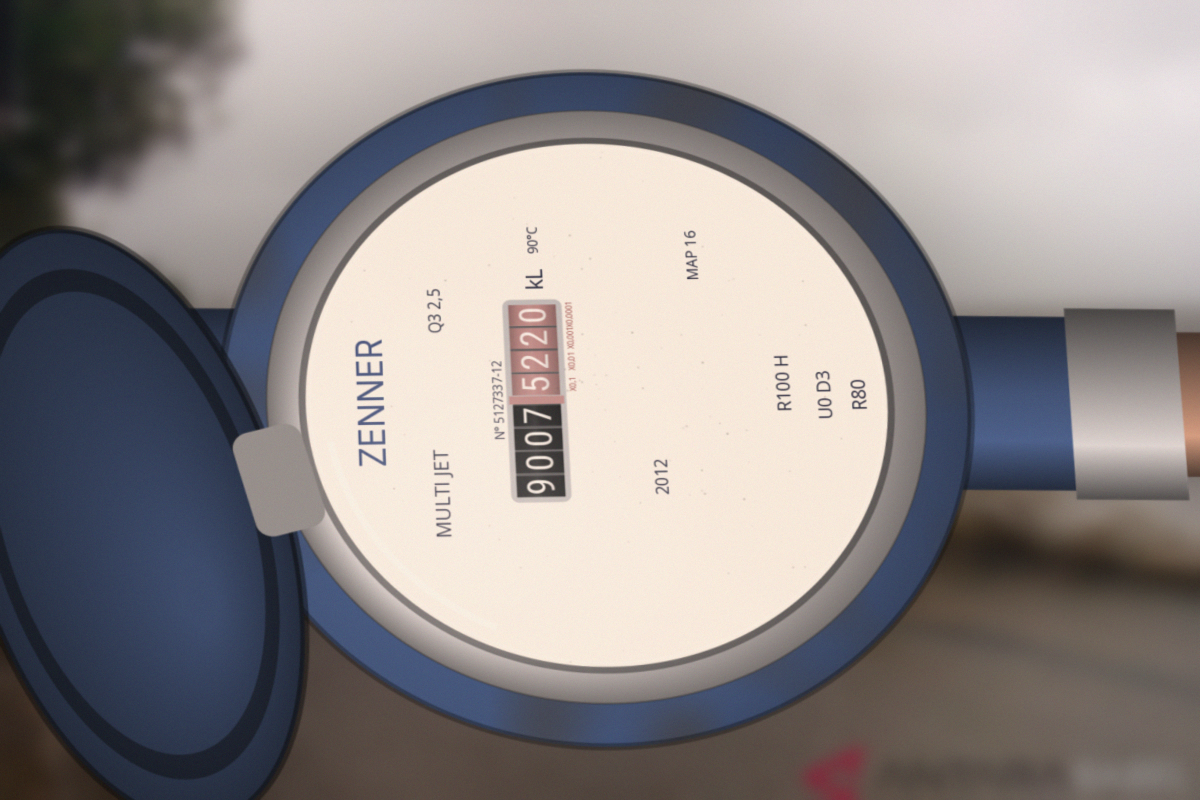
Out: 9007.5220 kL
